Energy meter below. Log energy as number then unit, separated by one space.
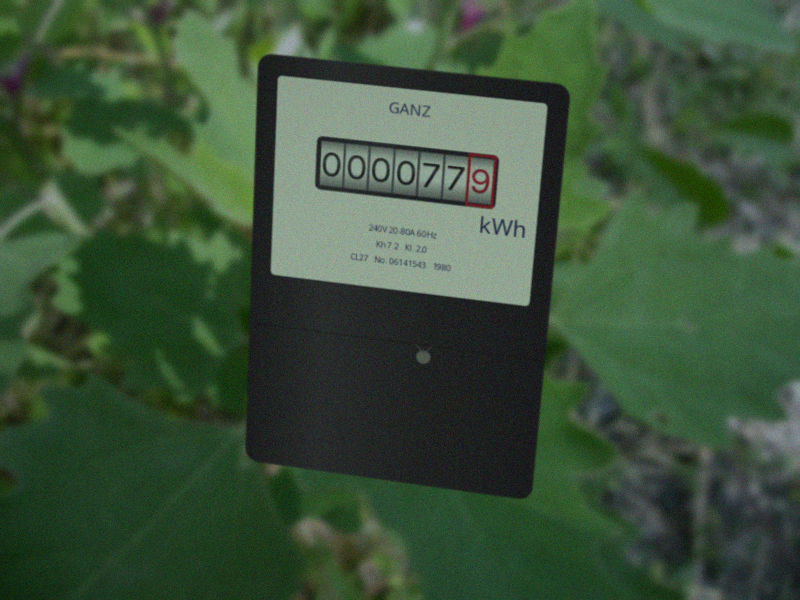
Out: 77.9 kWh
